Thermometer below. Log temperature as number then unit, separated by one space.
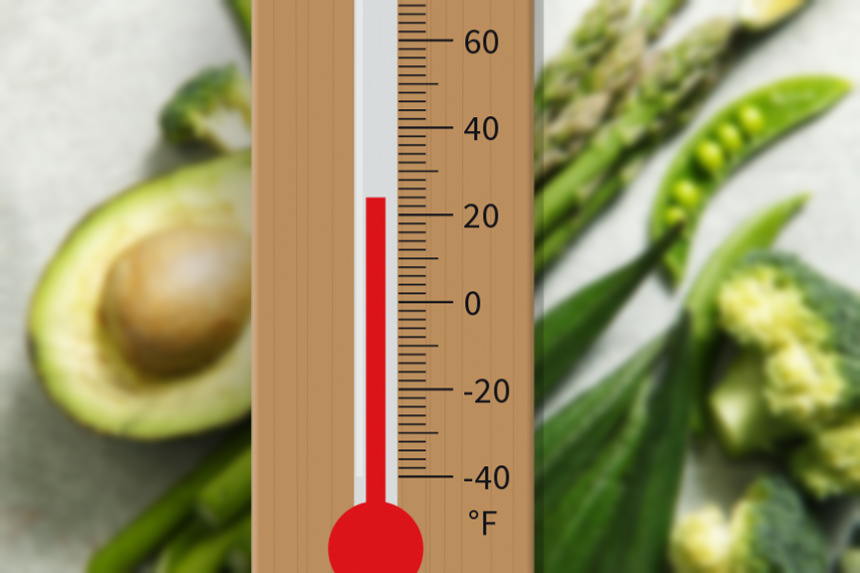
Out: 24 °F
